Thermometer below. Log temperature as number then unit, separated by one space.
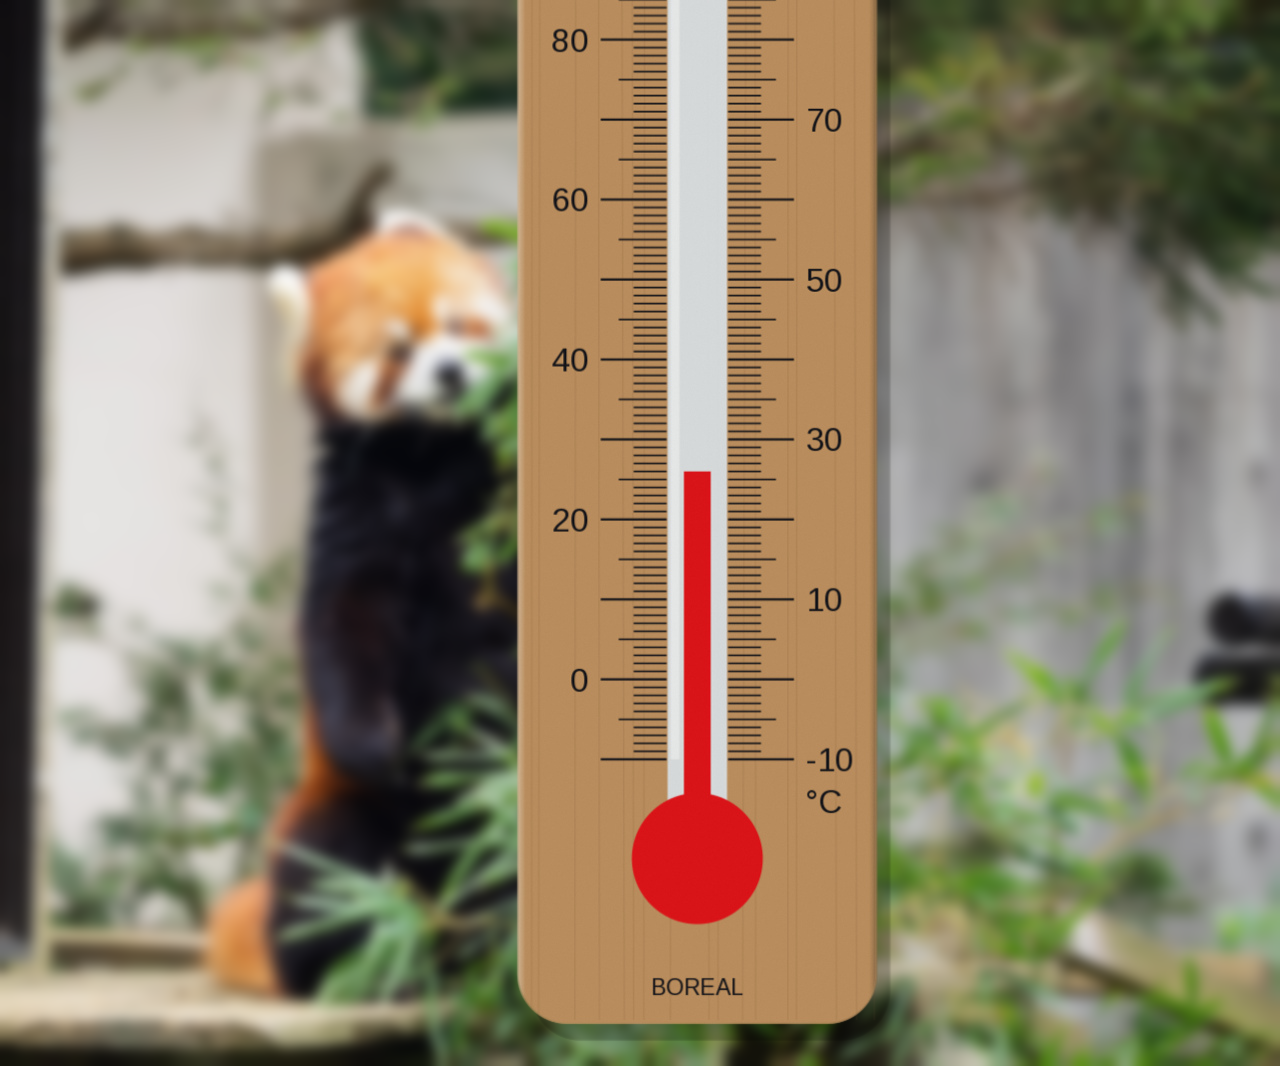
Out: 26 °C
